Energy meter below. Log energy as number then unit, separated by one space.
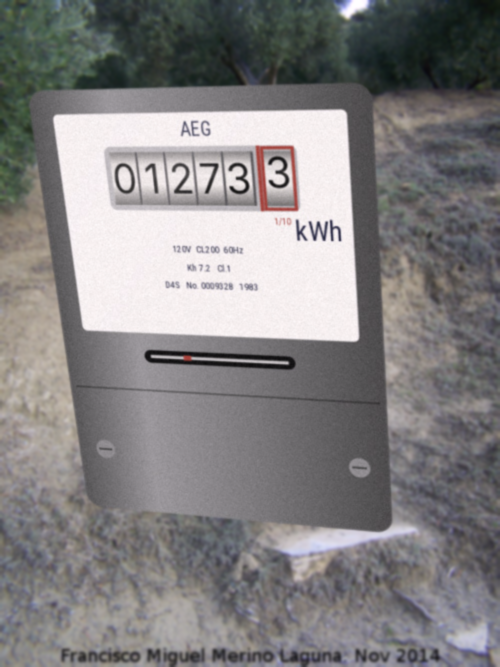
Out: 1273.3 kWh
